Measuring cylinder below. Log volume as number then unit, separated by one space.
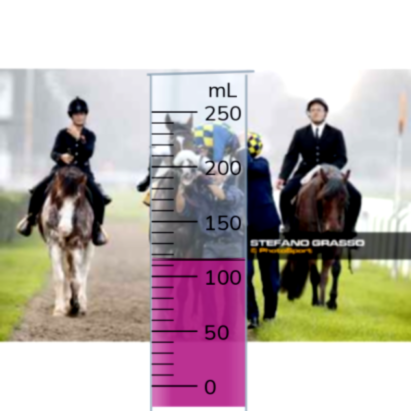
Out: 115 mL
